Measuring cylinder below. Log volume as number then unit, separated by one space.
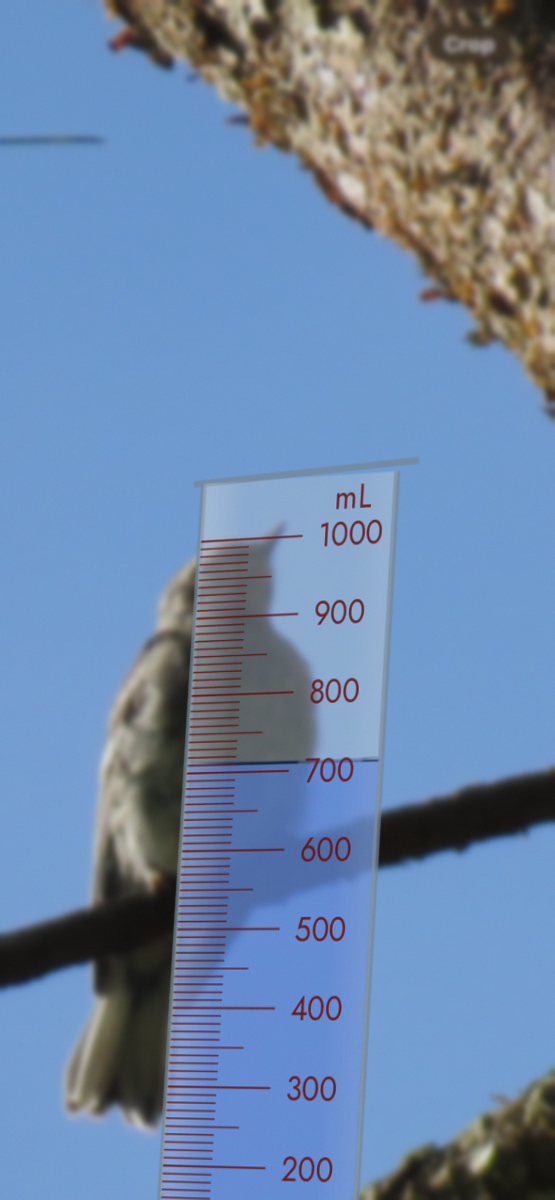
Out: 710 mL
